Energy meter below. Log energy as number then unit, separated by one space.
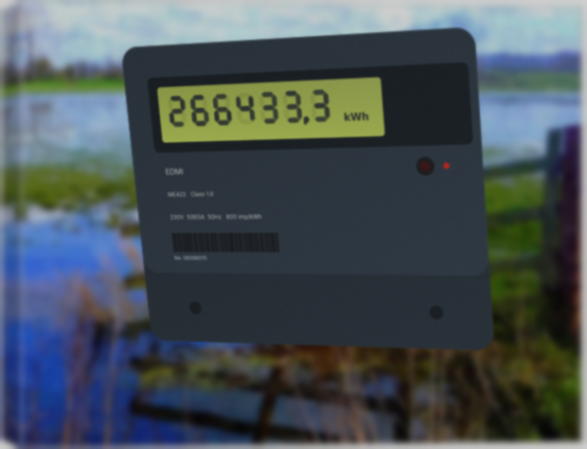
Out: 266433.3 kWh
